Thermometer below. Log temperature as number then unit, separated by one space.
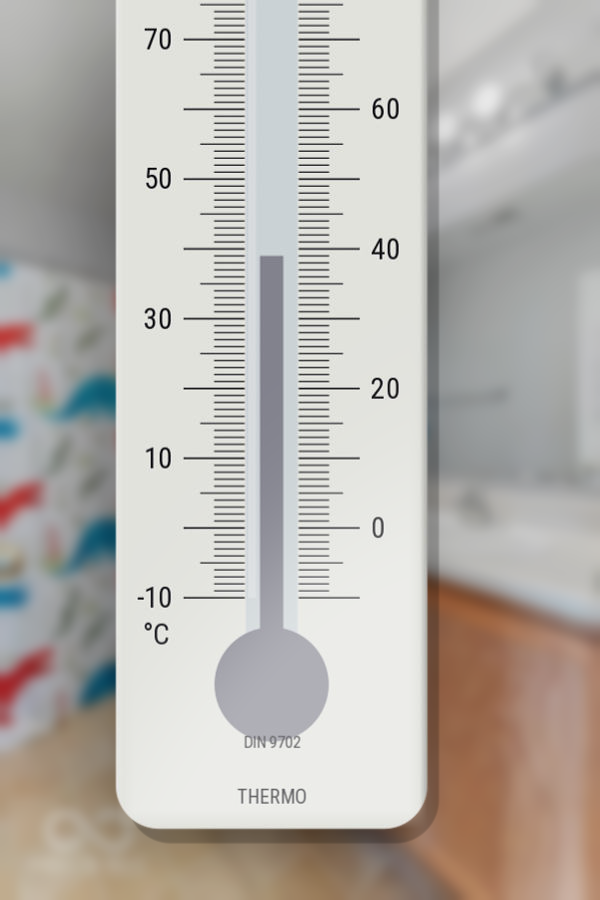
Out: 39 °C
